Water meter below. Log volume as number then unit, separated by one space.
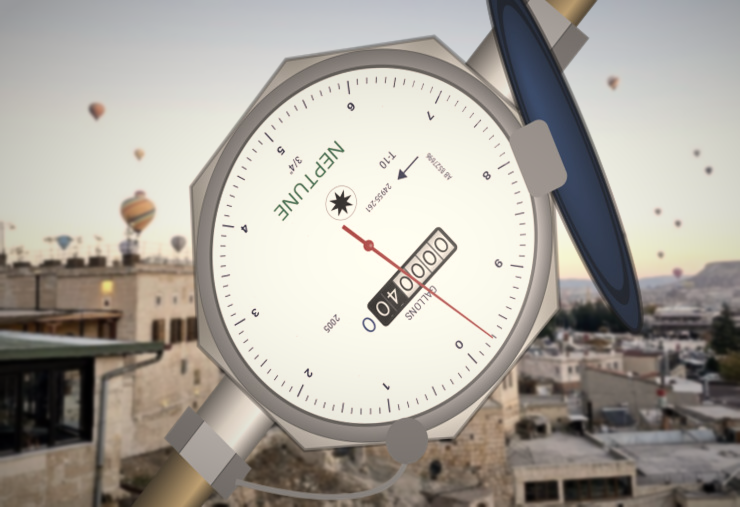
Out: 399.7 gal
